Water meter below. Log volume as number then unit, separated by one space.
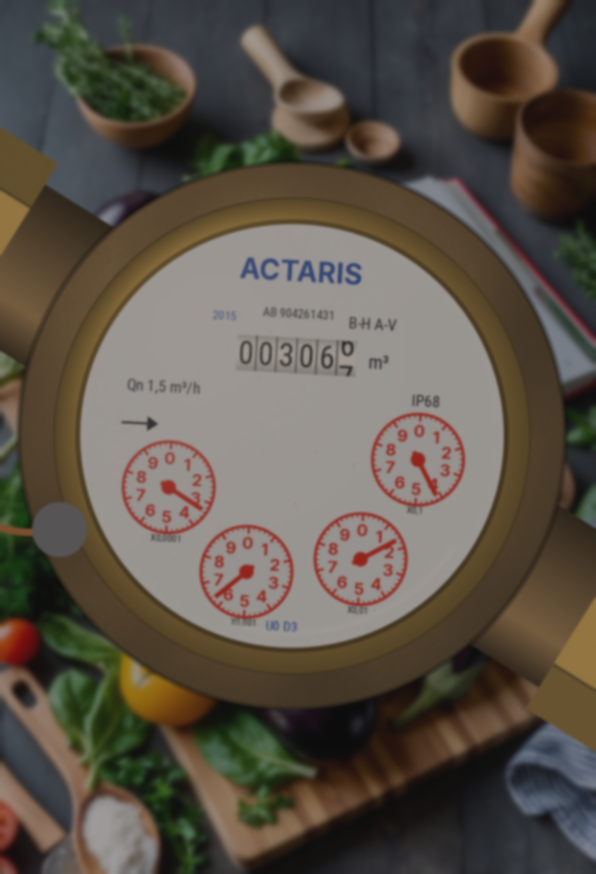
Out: 3066.4163 m³
